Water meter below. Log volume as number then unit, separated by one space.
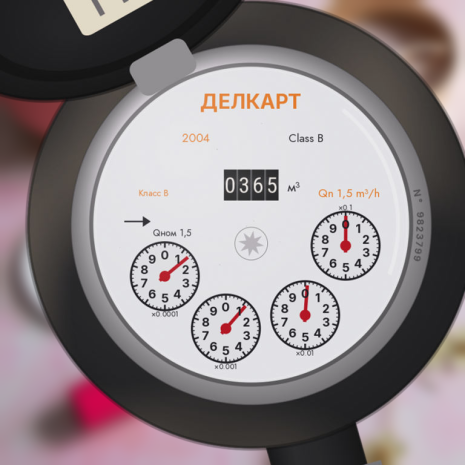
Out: 365.0011 m³
